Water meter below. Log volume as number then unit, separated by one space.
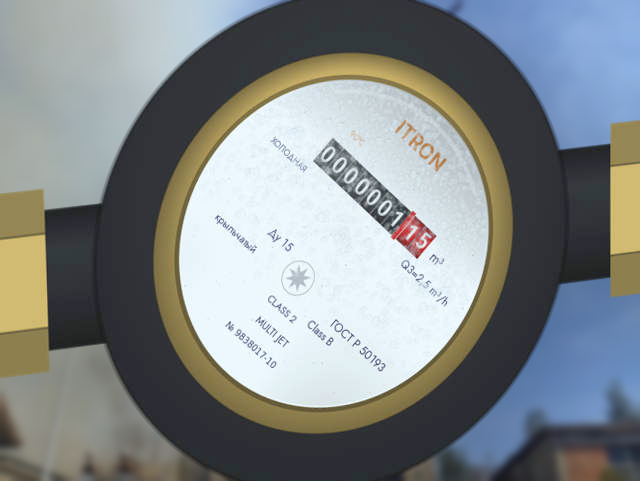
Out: 1.15 m³
